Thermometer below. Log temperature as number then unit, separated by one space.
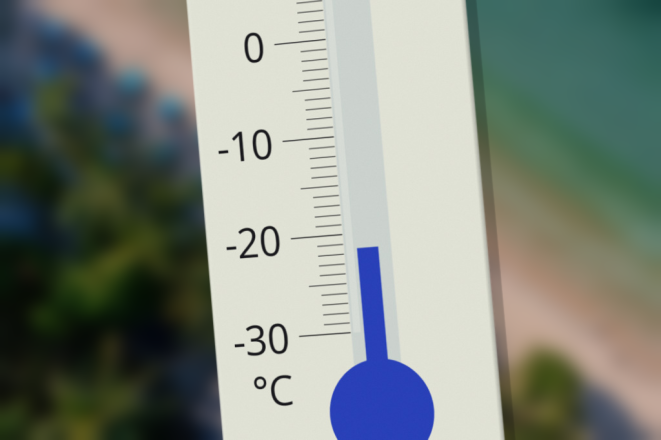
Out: -21.5 °C
